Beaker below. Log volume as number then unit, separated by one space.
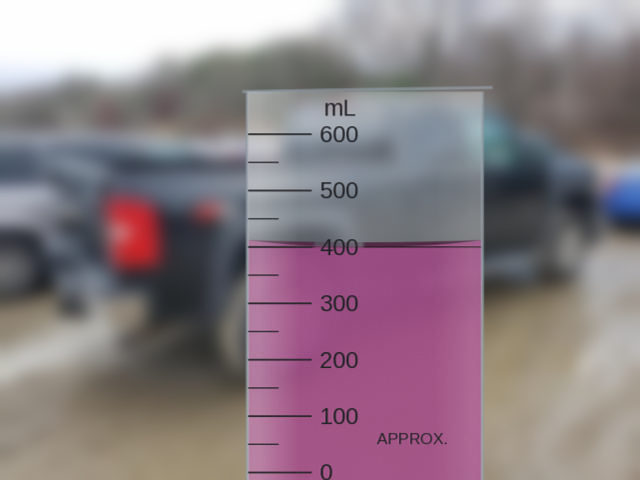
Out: 400 mL
